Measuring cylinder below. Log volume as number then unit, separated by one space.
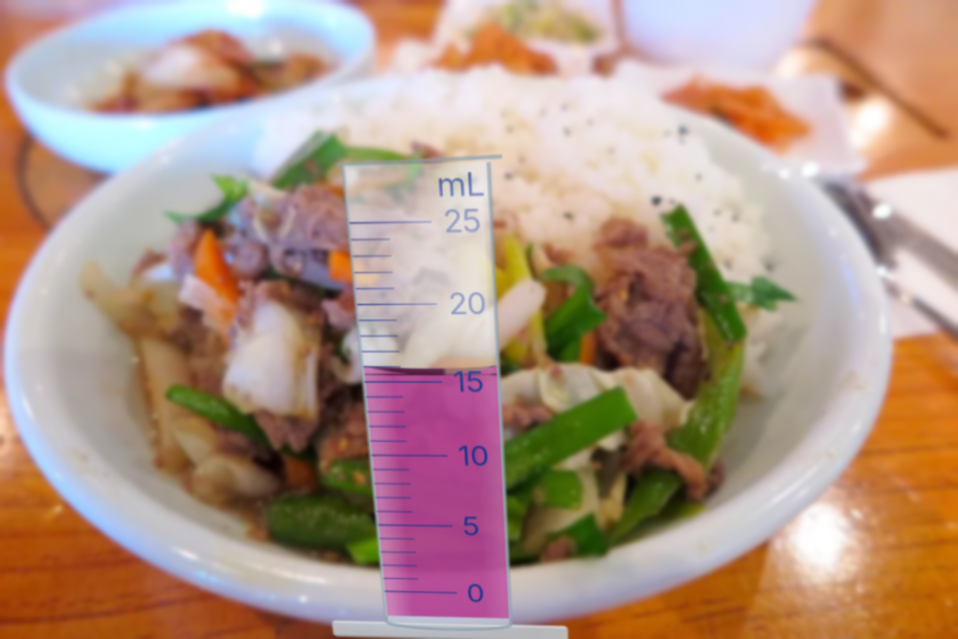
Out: 15.5 mL
